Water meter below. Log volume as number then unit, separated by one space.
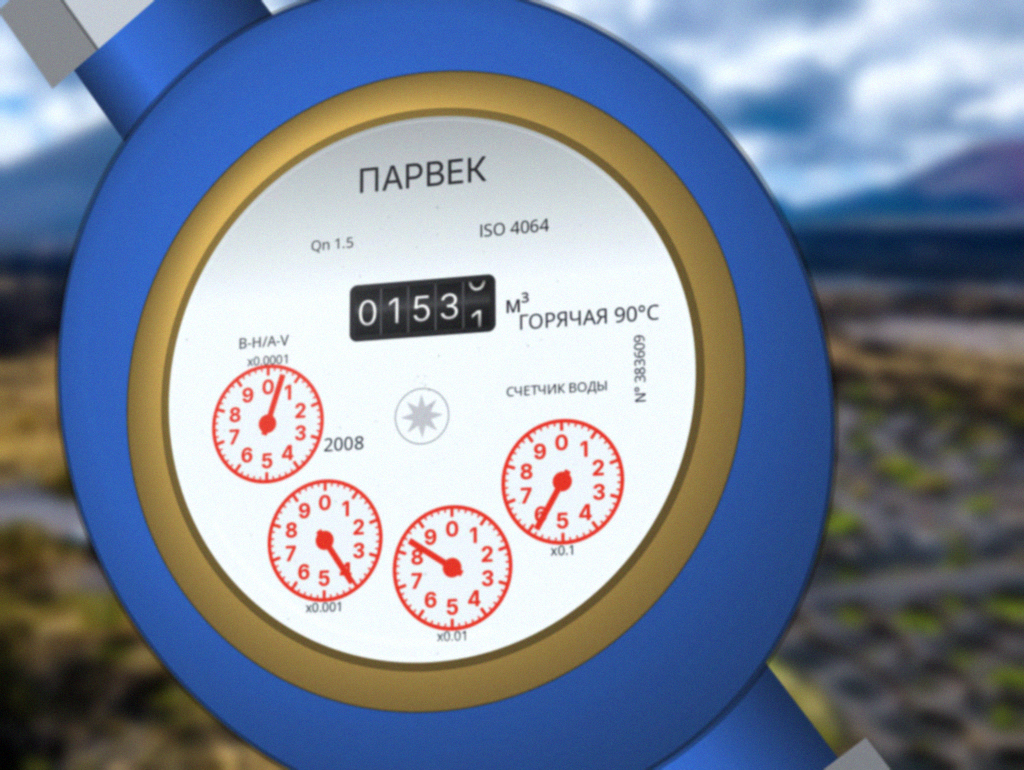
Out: 1530.5840 m³
